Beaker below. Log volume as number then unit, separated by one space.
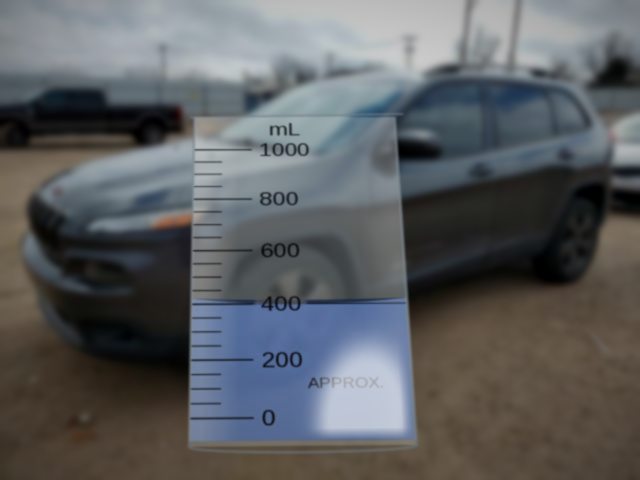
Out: 400 mL
